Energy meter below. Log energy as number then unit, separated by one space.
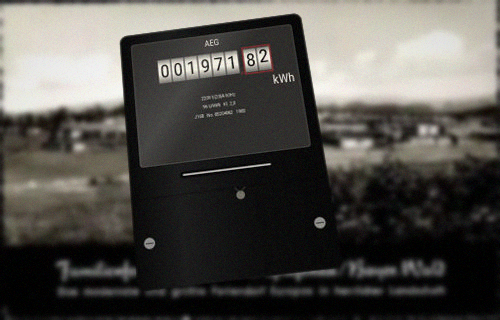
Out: 1971.82 kWh
